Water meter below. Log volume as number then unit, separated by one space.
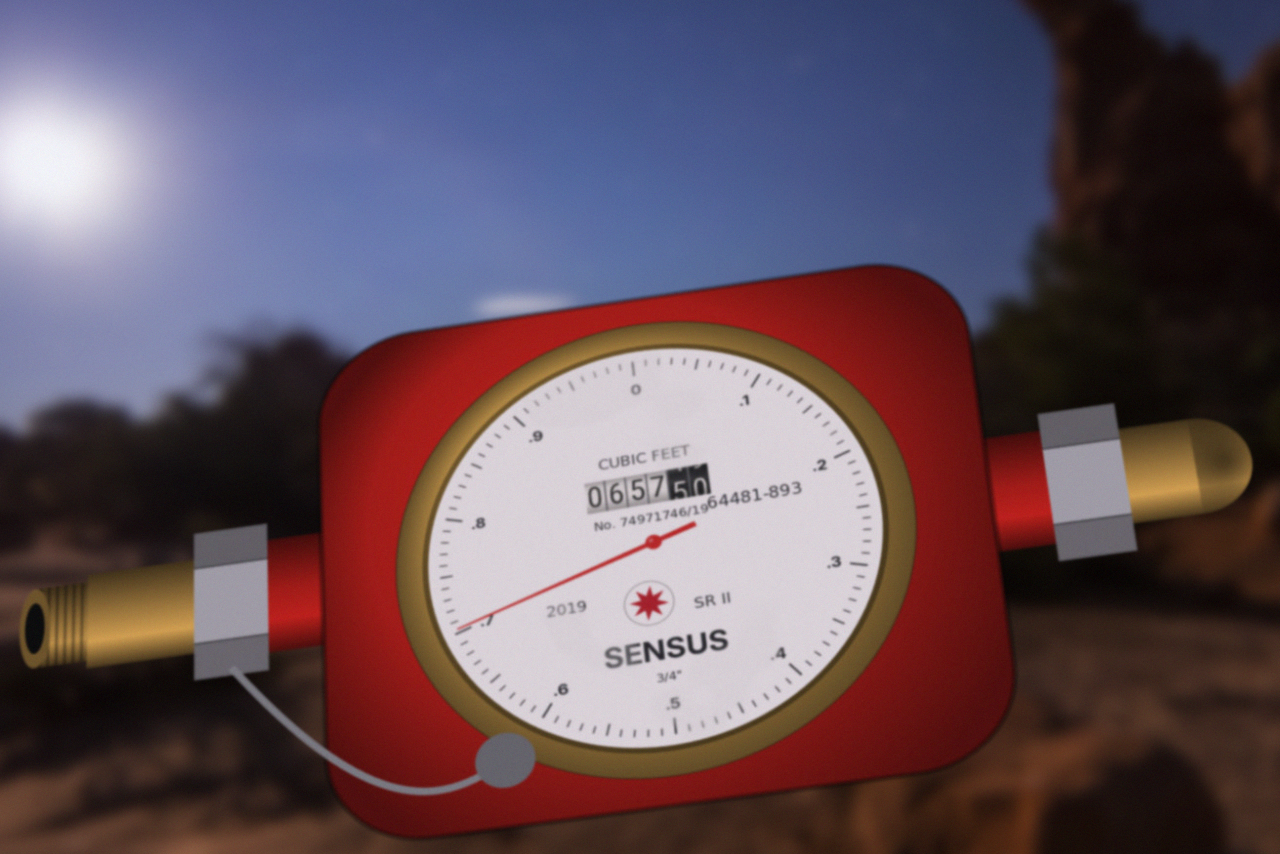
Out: 65749.70 ft³
